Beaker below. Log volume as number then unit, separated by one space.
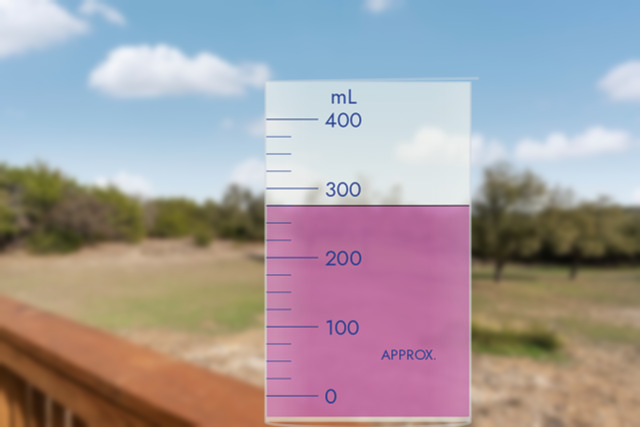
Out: 275 mL
